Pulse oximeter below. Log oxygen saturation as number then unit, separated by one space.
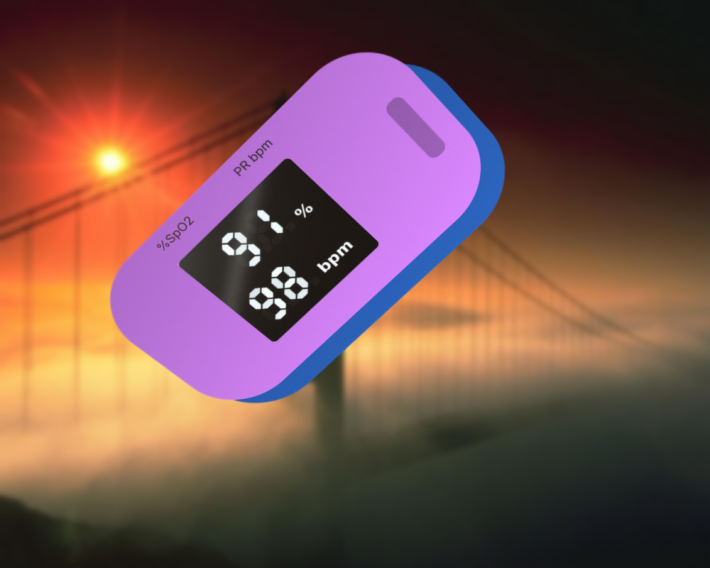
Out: 91 %
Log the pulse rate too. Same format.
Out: 98 bpm
